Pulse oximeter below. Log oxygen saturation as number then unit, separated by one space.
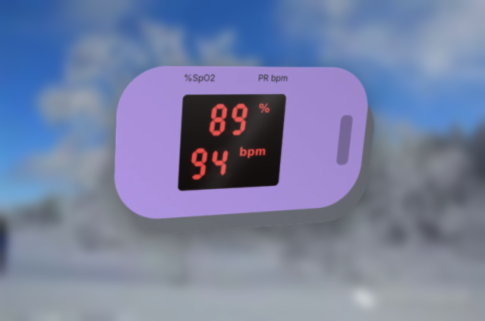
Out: 89 %
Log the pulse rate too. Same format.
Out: 94 bpm
